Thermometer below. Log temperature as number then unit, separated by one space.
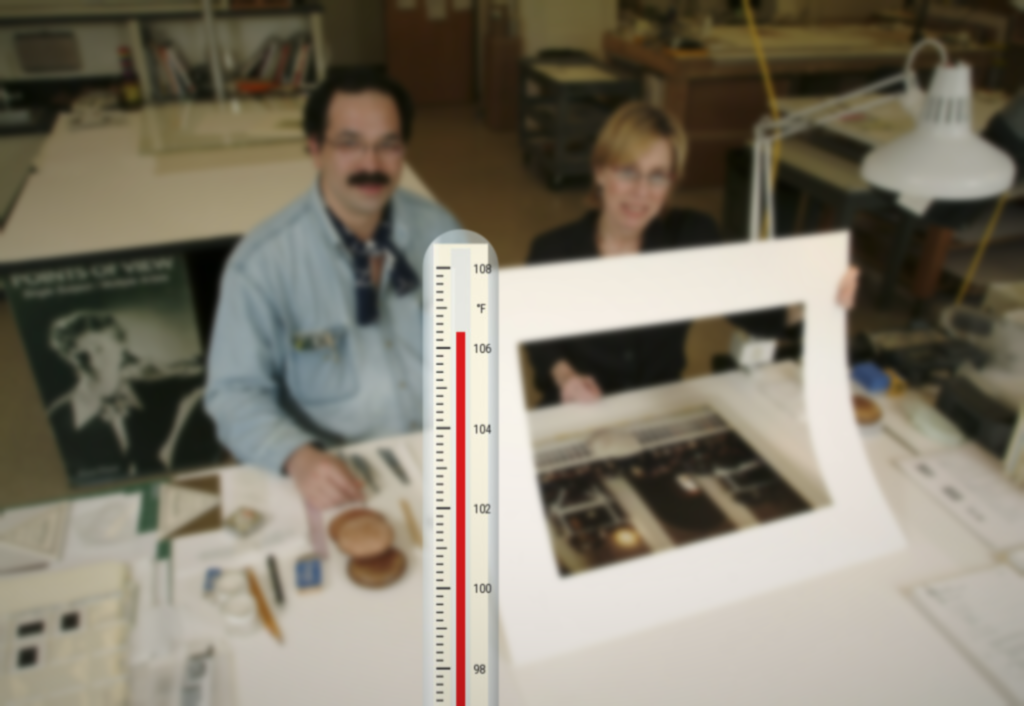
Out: 106.4 °F
